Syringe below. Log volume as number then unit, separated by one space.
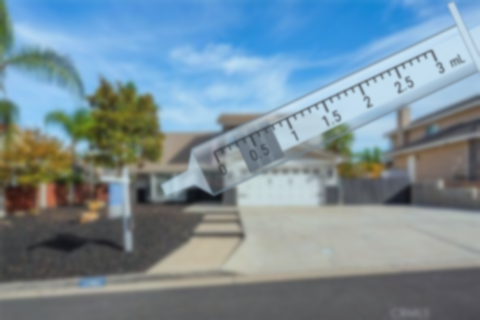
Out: 0.3 mL
